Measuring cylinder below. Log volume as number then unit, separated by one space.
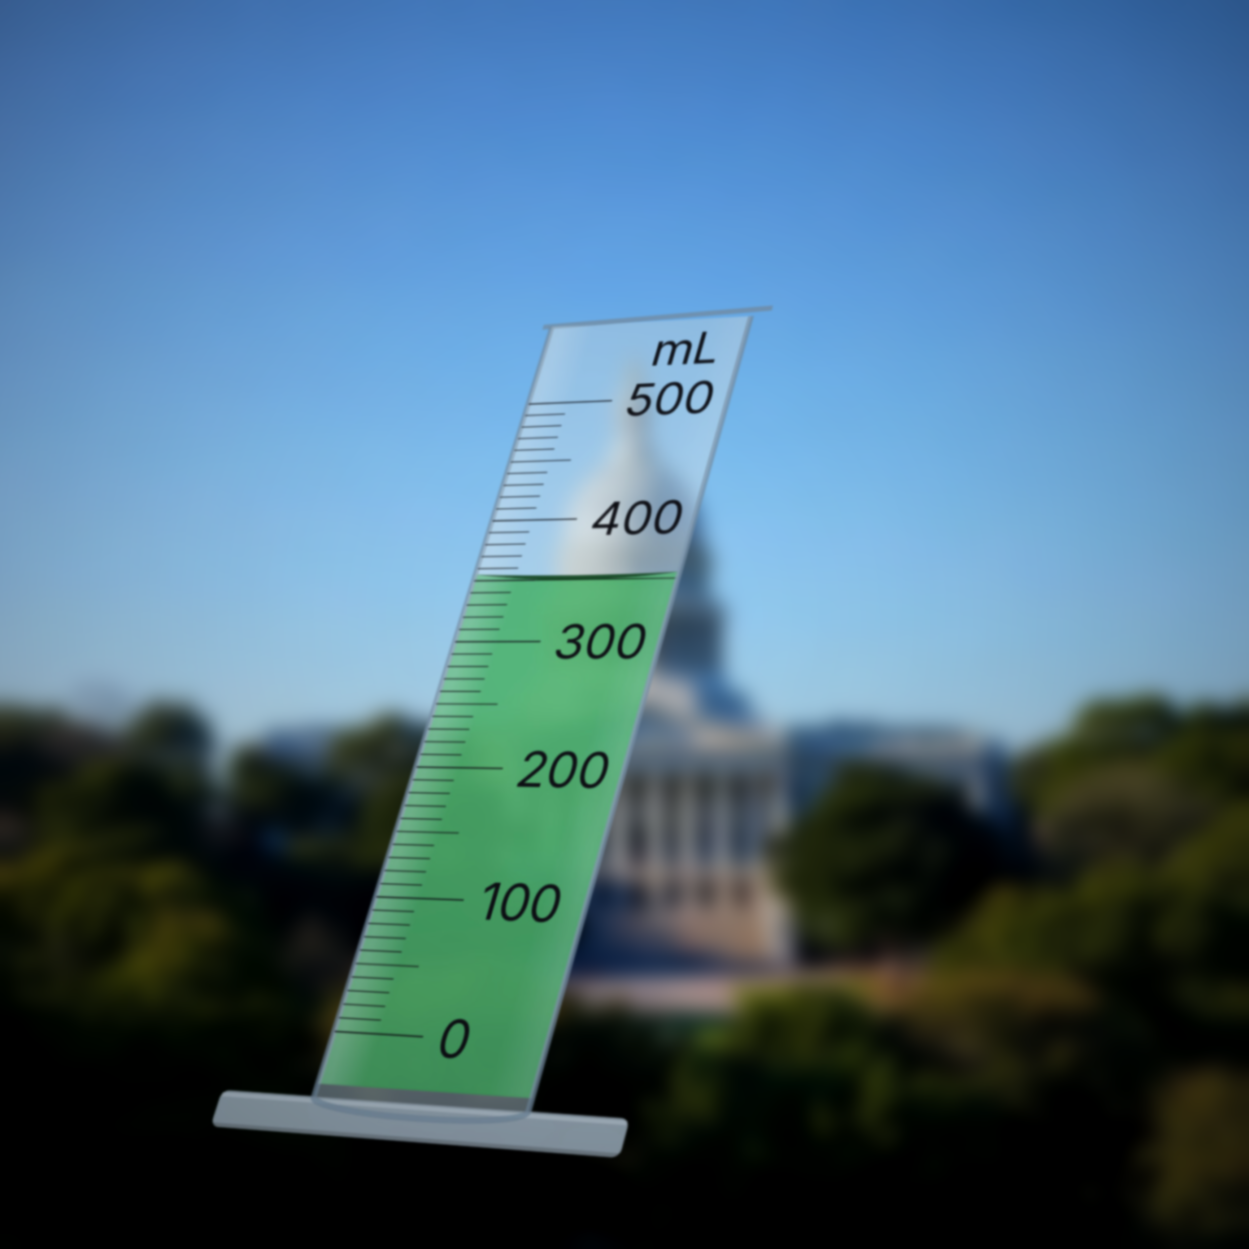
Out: 350 mL
